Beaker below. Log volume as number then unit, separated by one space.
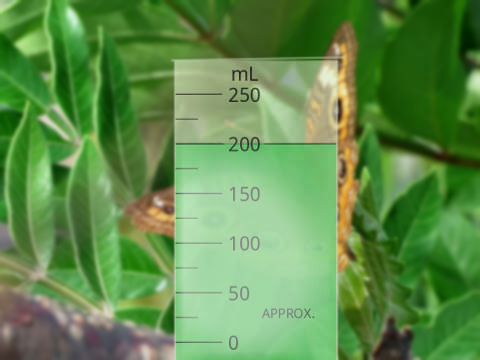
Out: 200 mL
